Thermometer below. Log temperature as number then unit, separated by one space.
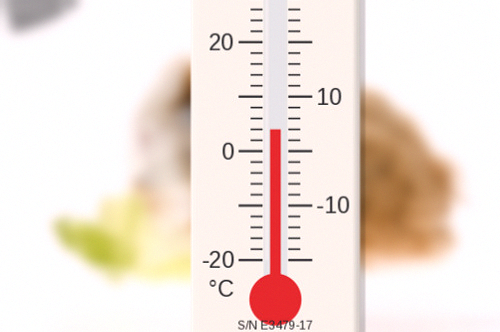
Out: 4 °C
